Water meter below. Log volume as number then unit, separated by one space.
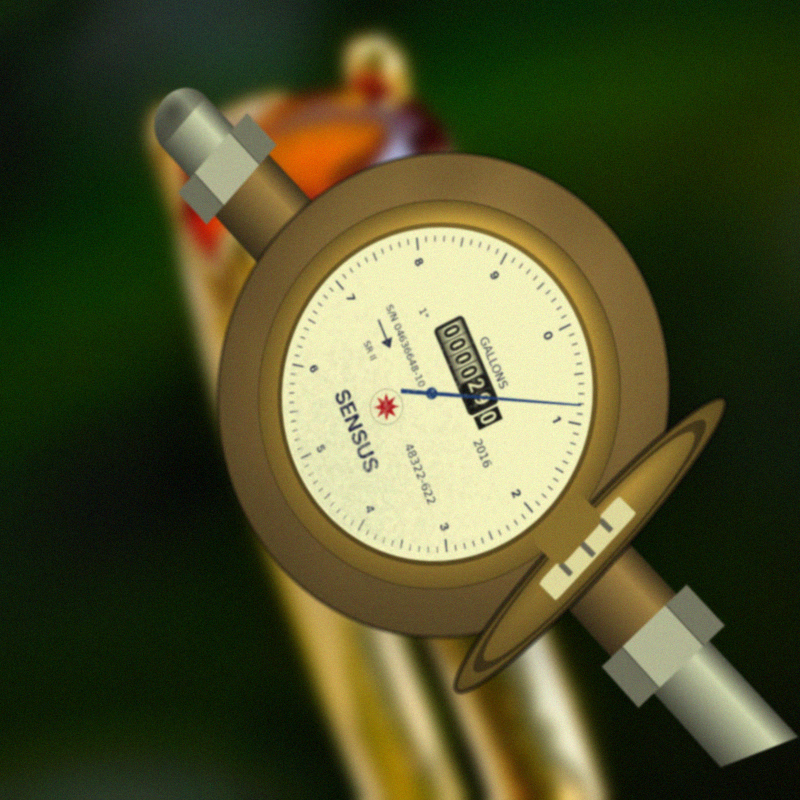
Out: 290.8 gal
